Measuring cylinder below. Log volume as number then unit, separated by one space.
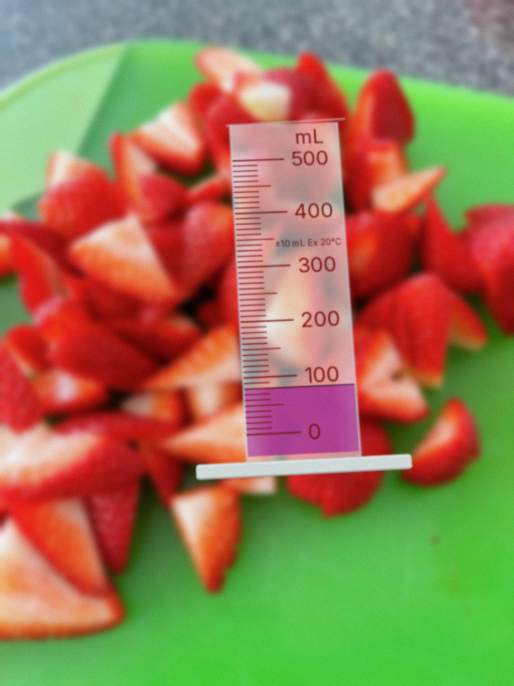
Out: 80 mL
